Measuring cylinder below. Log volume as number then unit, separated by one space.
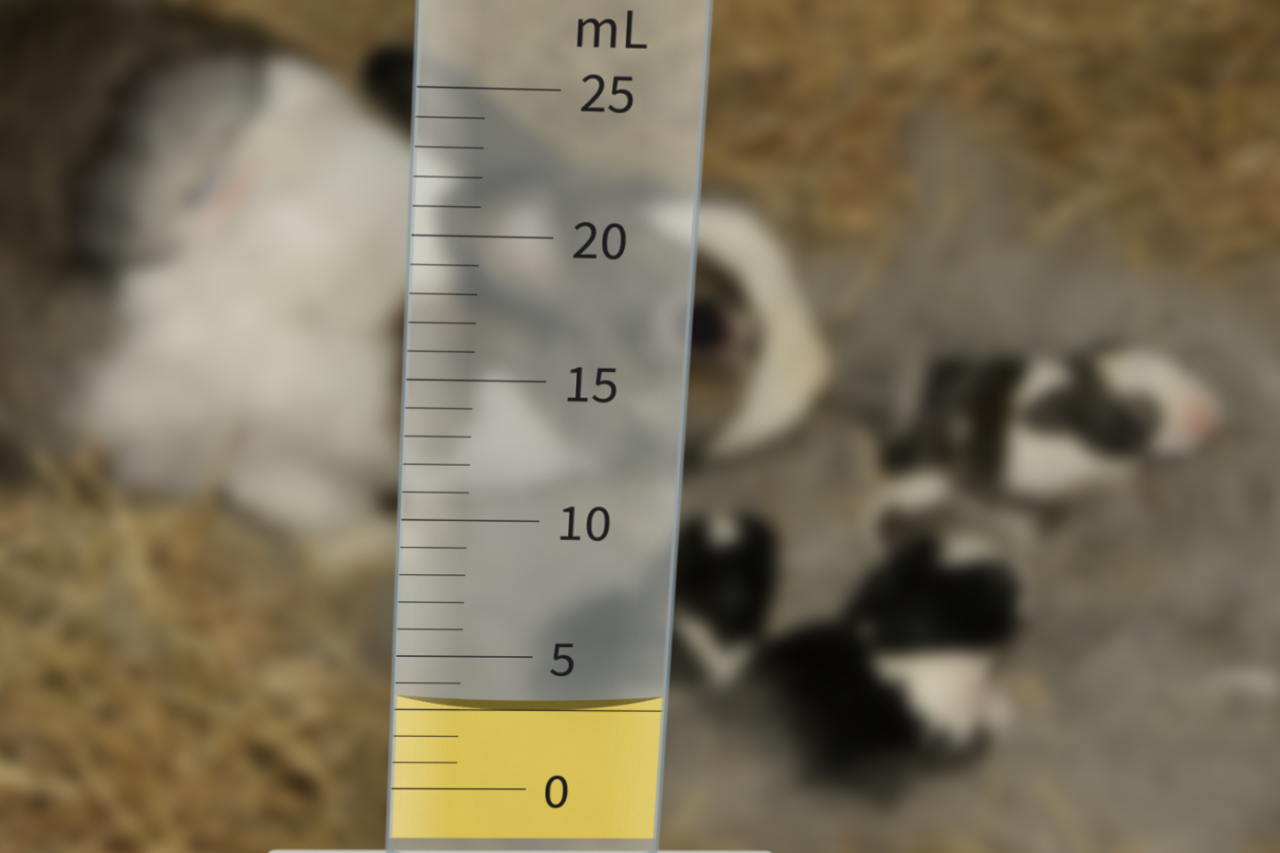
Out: 3 mL
